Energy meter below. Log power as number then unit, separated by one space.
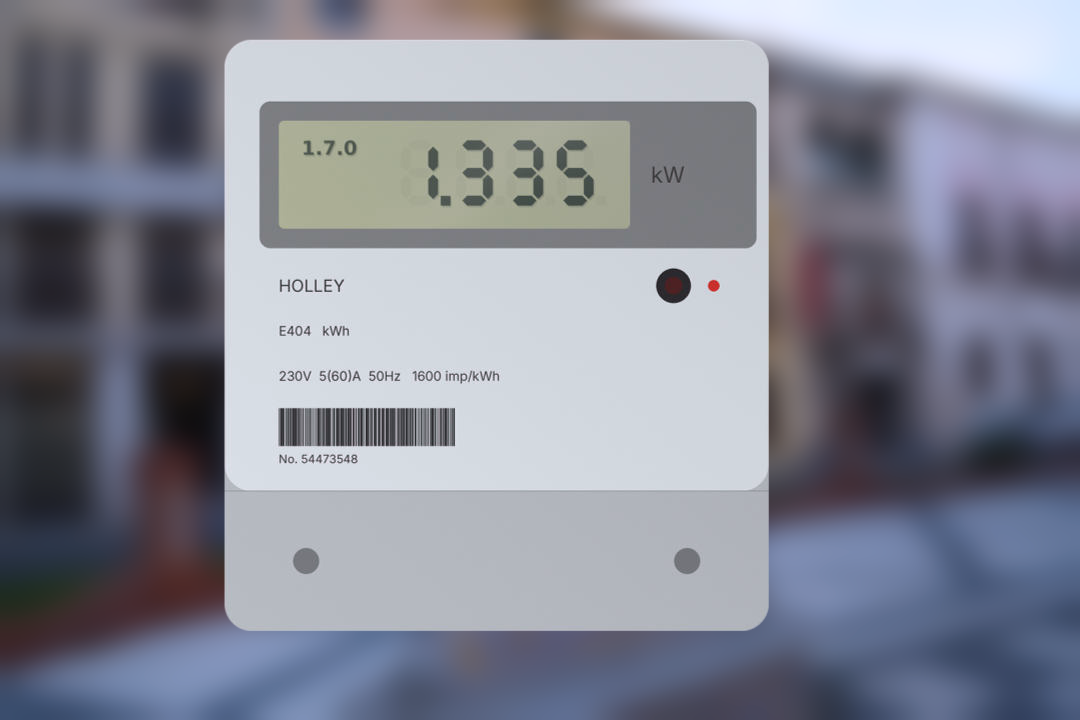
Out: 1.335 kW
